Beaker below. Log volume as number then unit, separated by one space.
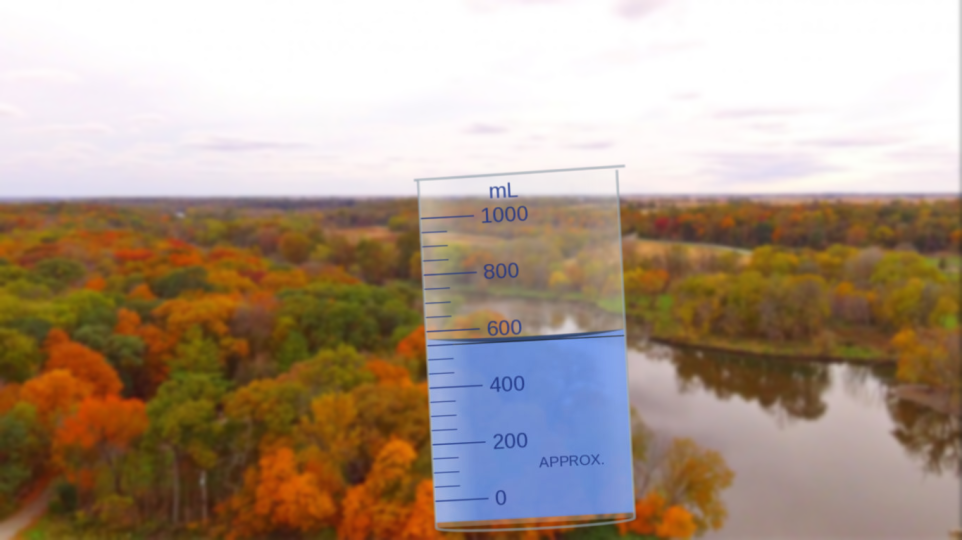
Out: 550 mL
